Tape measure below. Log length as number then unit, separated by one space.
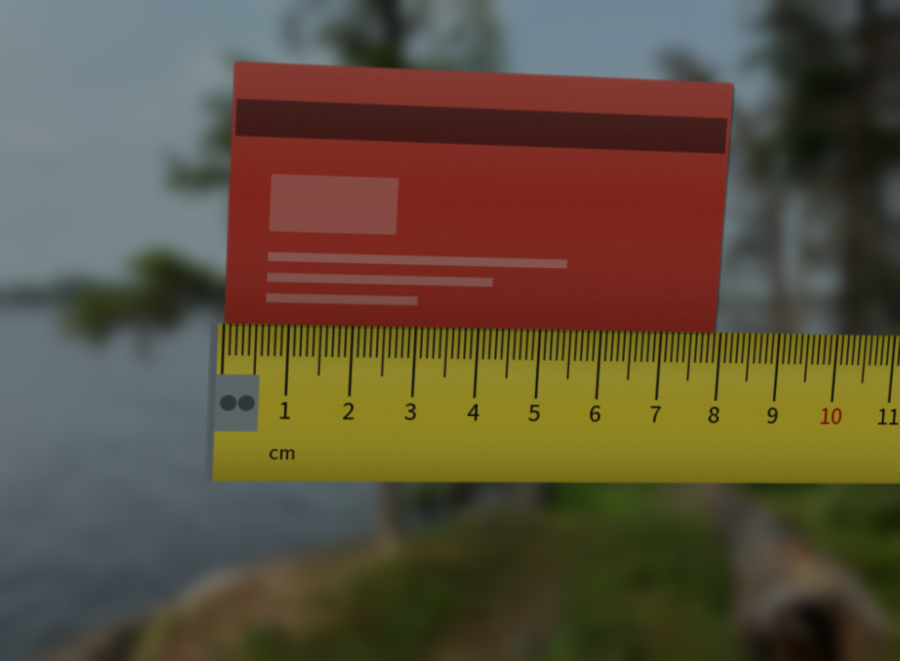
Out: 7.9 cm
